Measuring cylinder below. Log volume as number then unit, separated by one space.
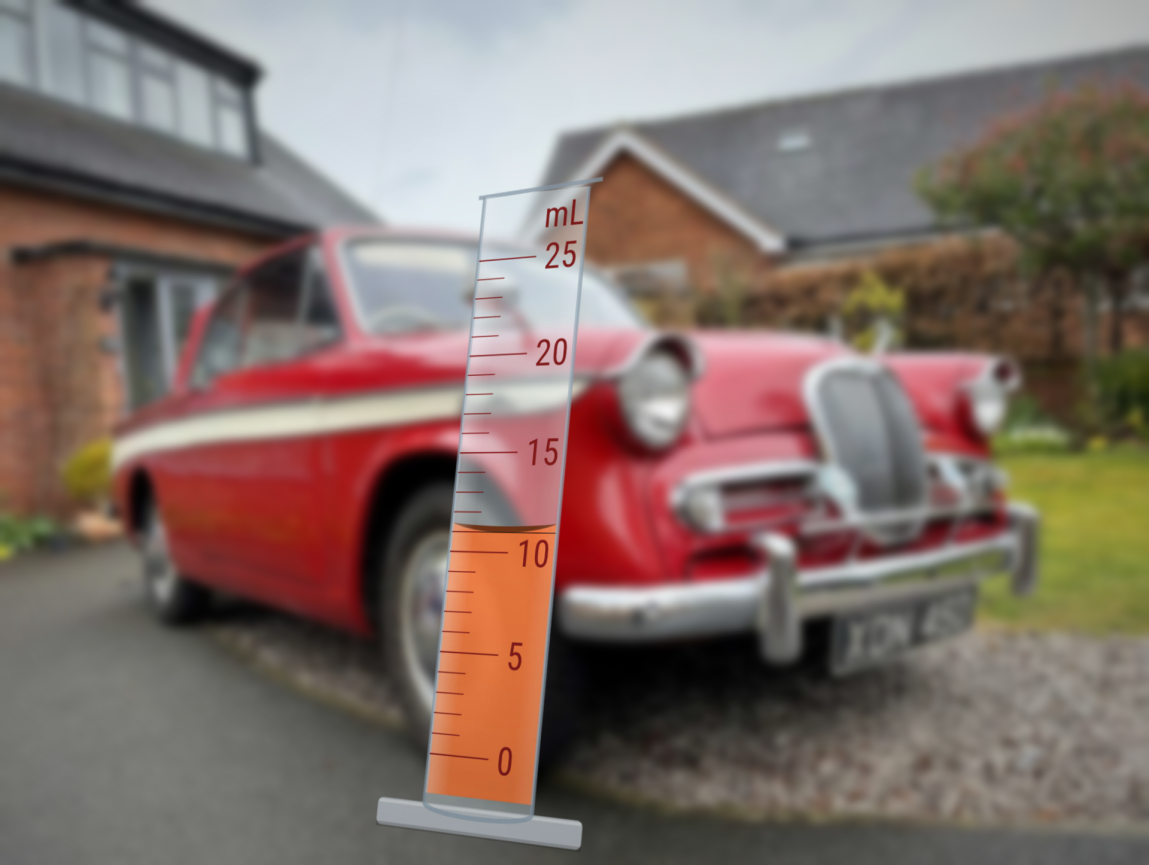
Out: 11 mL
